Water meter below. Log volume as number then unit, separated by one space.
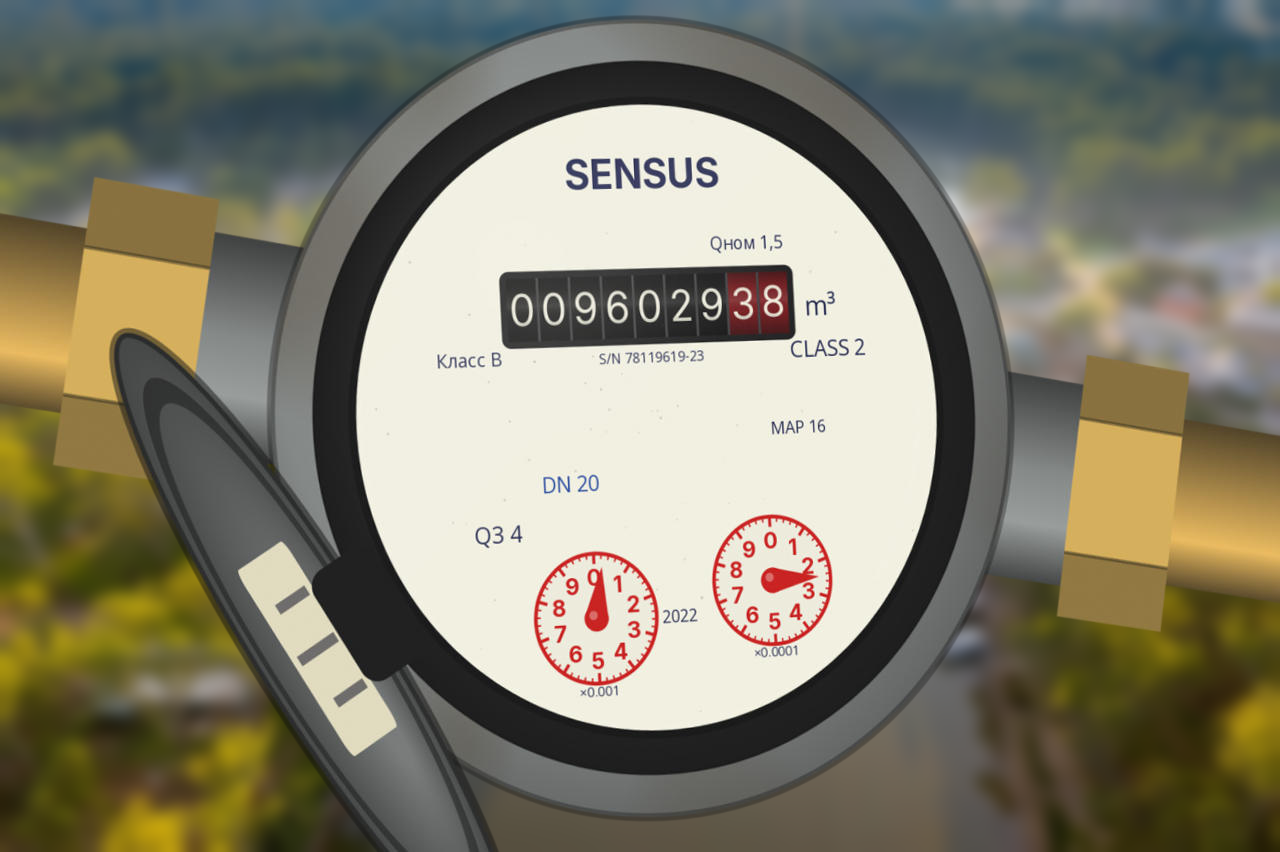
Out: 96029.3802 m³
